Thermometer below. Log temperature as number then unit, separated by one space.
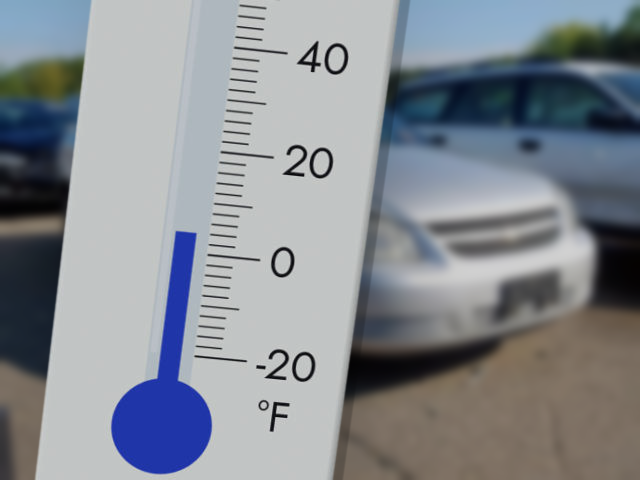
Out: 4 °F
